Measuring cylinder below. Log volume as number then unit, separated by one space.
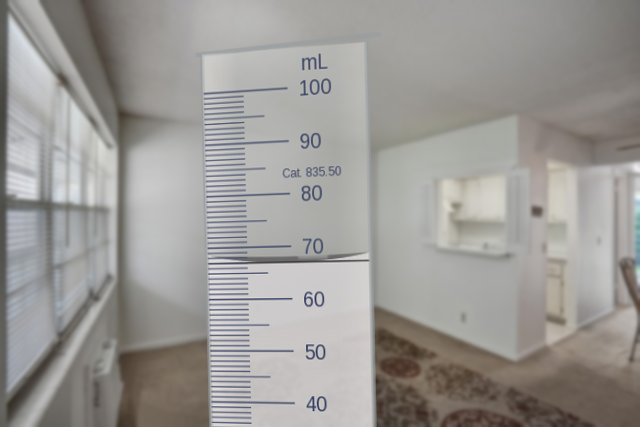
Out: 67 mL
